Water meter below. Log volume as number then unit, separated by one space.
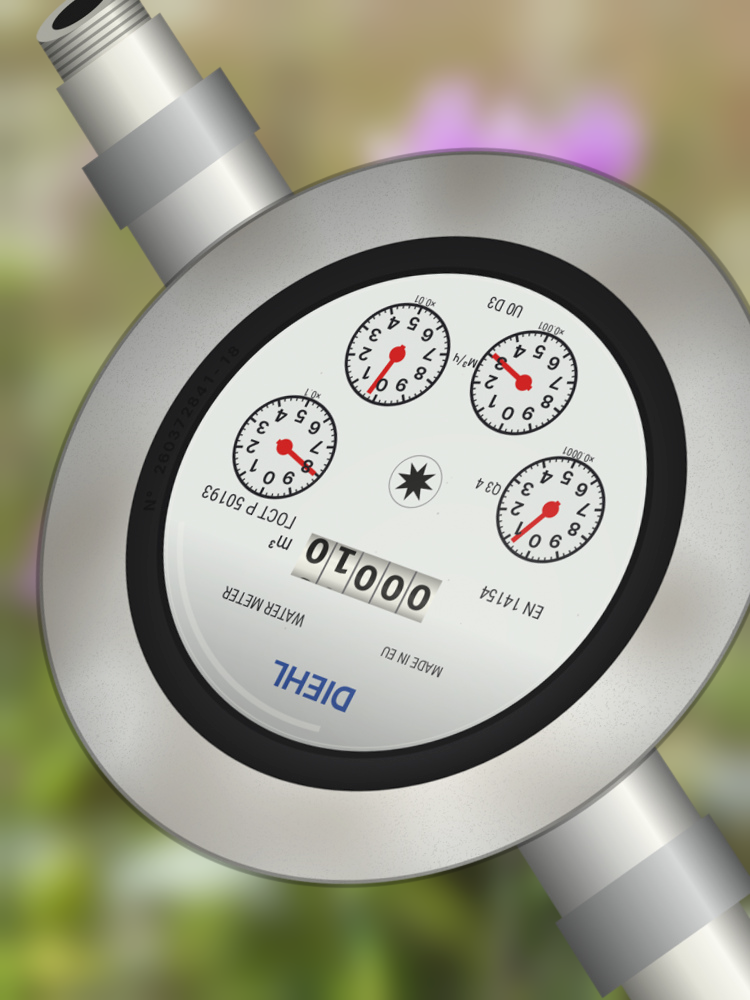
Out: 9.8030 m³
